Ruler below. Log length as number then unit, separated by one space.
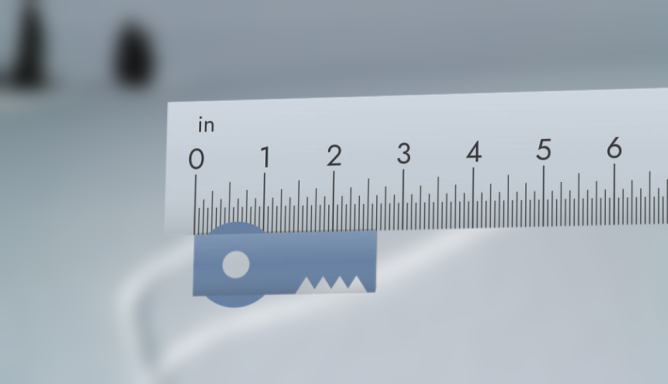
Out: 2.625 in
